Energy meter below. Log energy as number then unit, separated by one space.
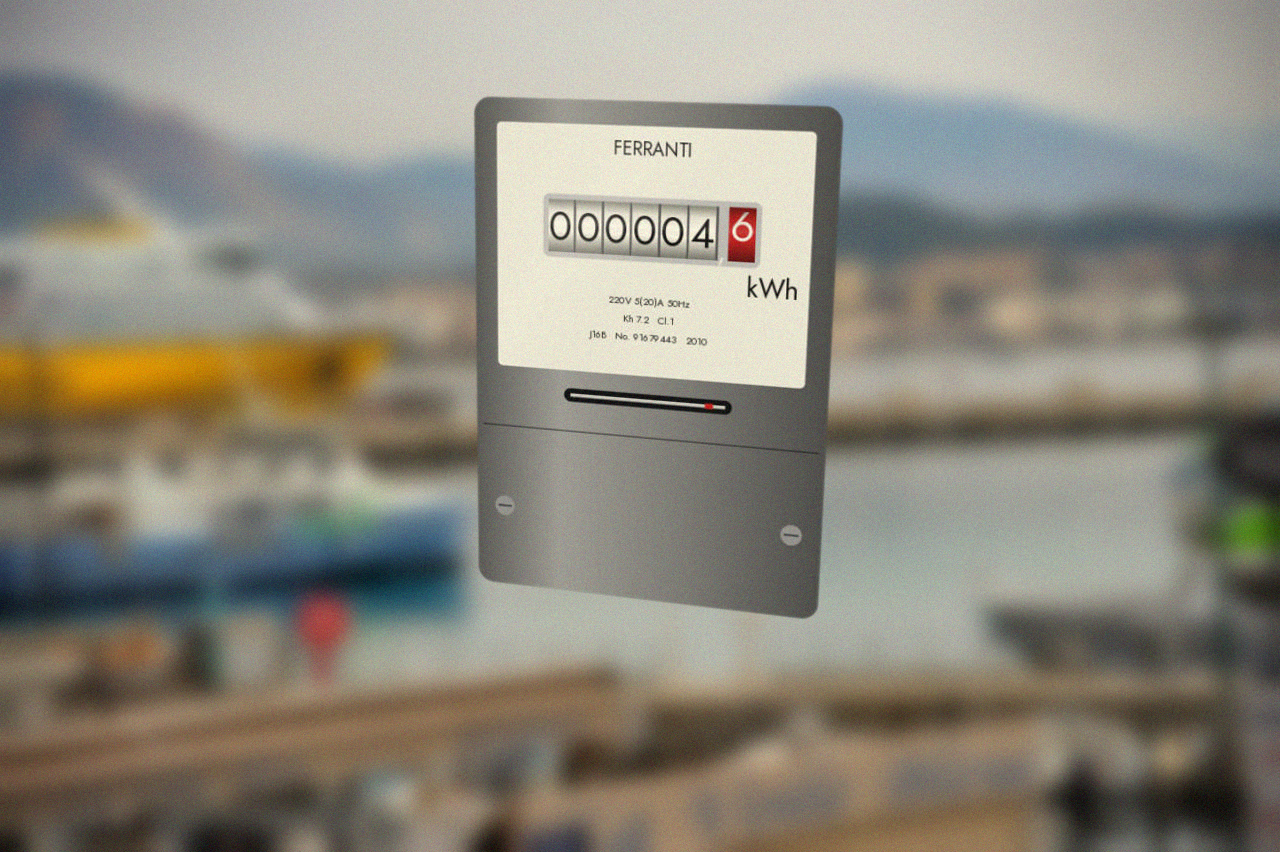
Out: 4.6 kWh
